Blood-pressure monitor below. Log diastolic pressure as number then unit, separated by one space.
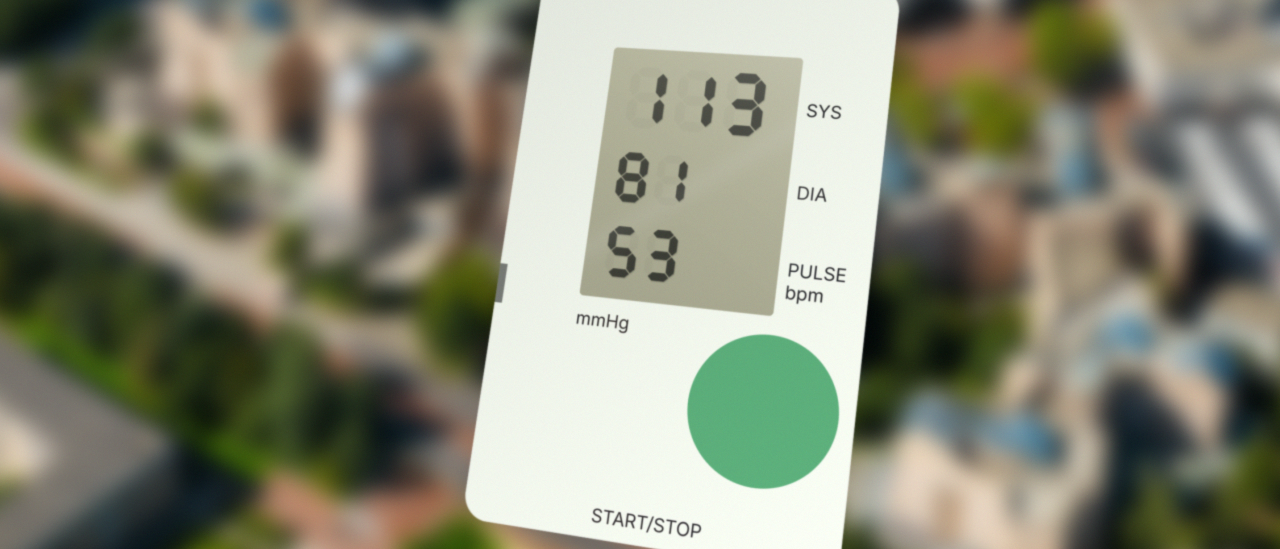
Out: 81 mmHg
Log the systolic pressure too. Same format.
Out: 113 mmHg
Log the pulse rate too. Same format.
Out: 53 bpm
